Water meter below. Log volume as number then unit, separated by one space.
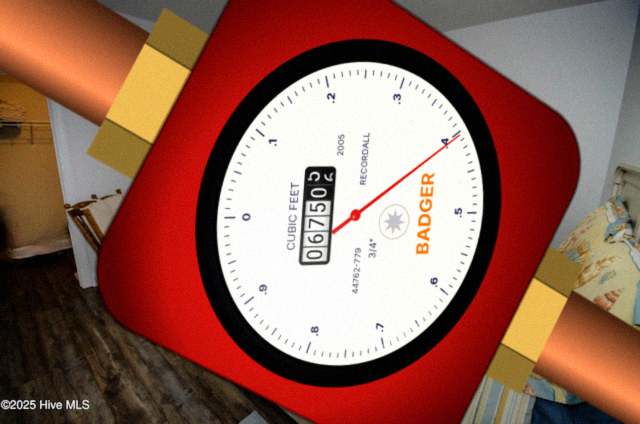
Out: 67505.40 ft³
